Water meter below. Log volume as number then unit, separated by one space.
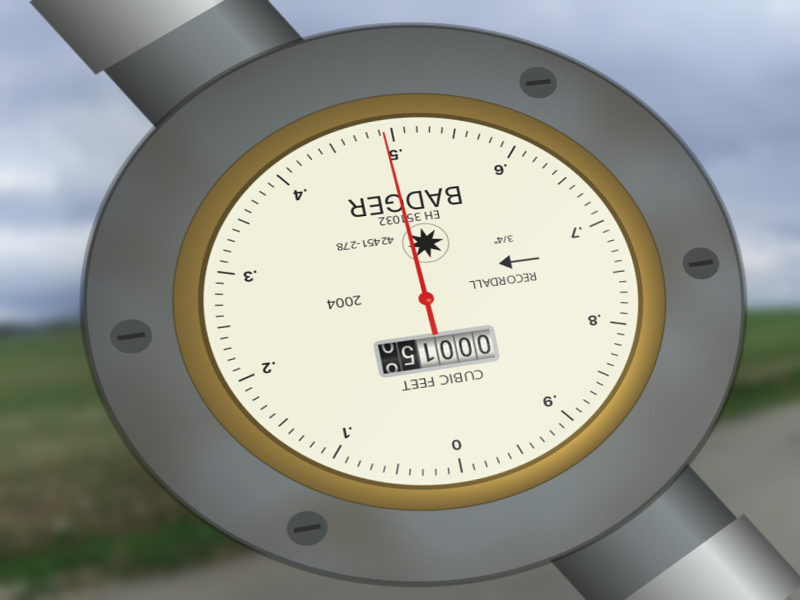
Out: 158.49 ft³
